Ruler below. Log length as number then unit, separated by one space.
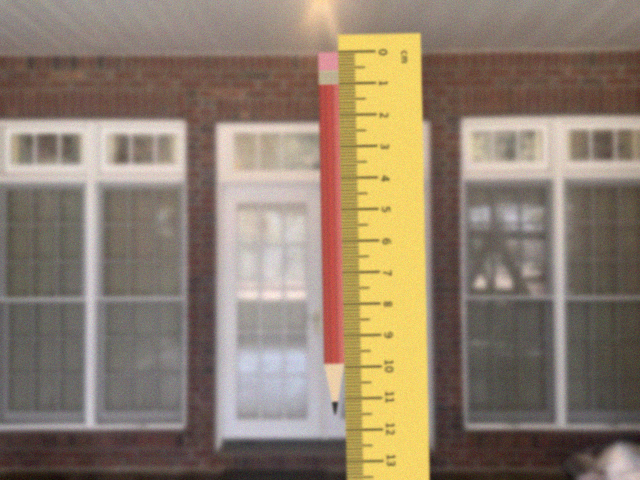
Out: 11.5 cm
